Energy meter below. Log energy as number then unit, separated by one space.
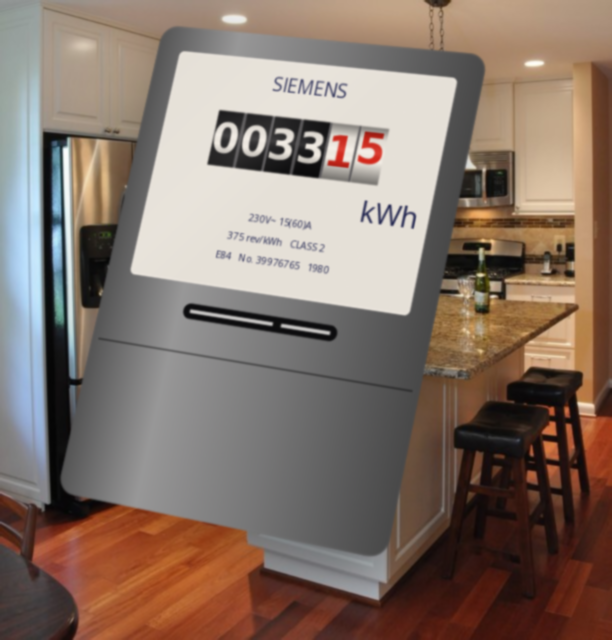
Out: 33.15 kWh
